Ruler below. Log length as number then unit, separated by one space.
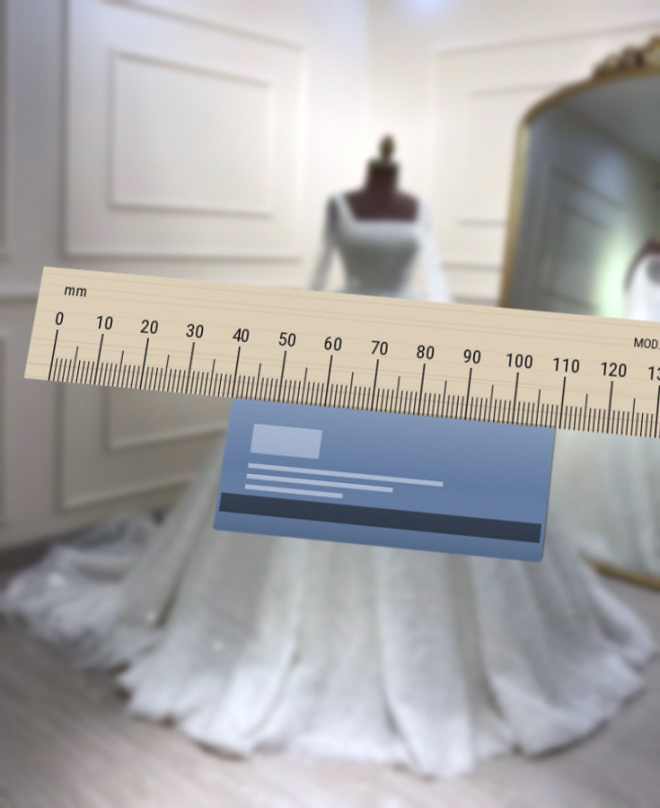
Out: 69 mm
